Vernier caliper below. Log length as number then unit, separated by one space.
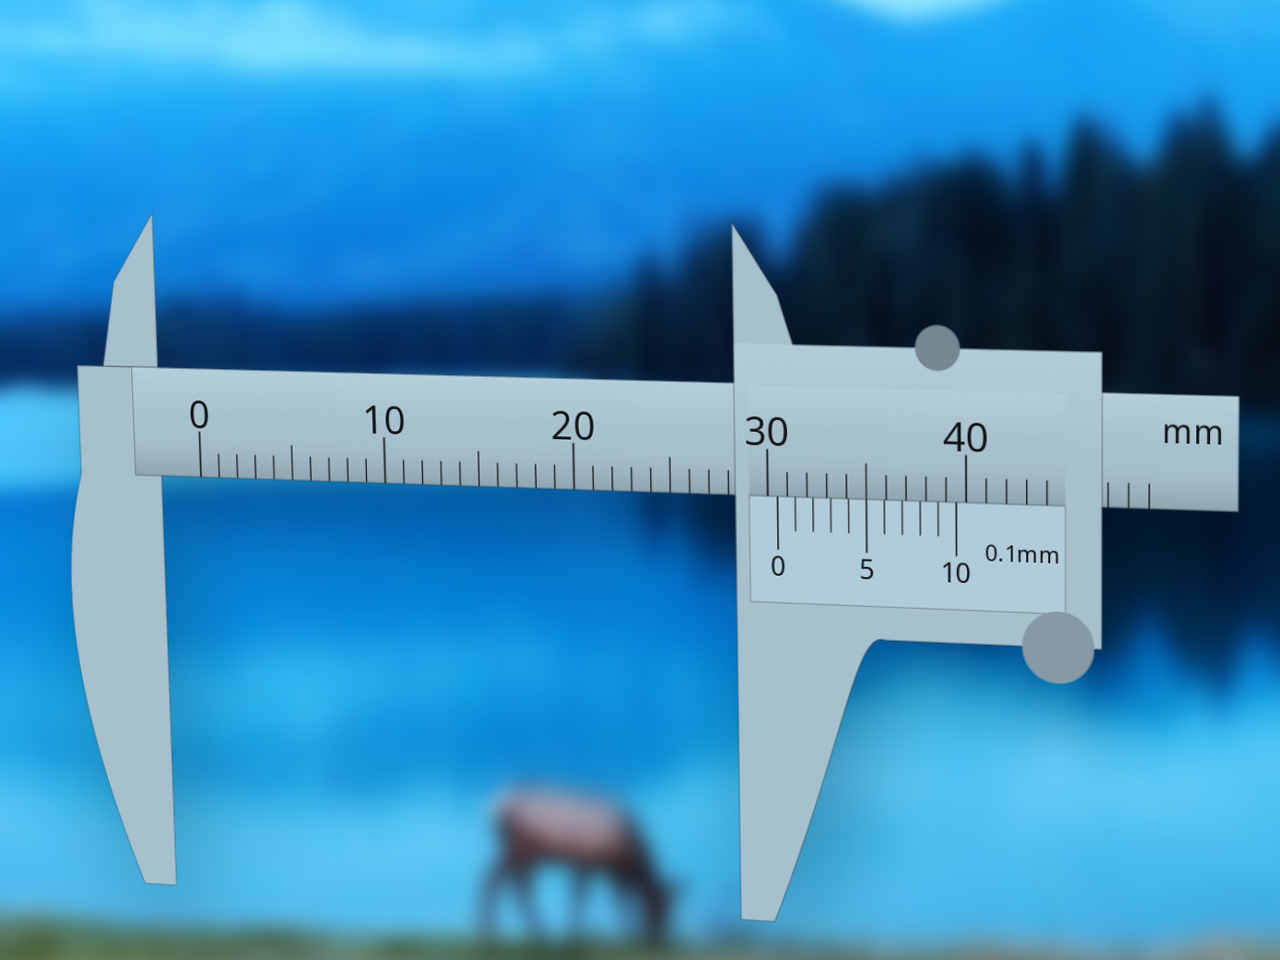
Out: 30.5 mm
